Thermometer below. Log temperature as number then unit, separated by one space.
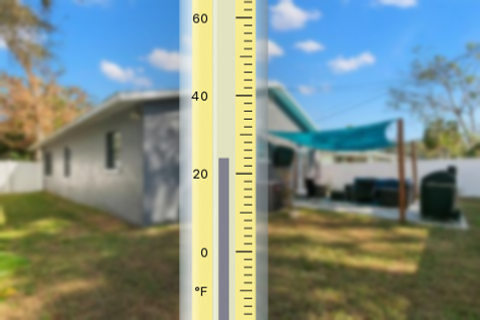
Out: 24 °F
